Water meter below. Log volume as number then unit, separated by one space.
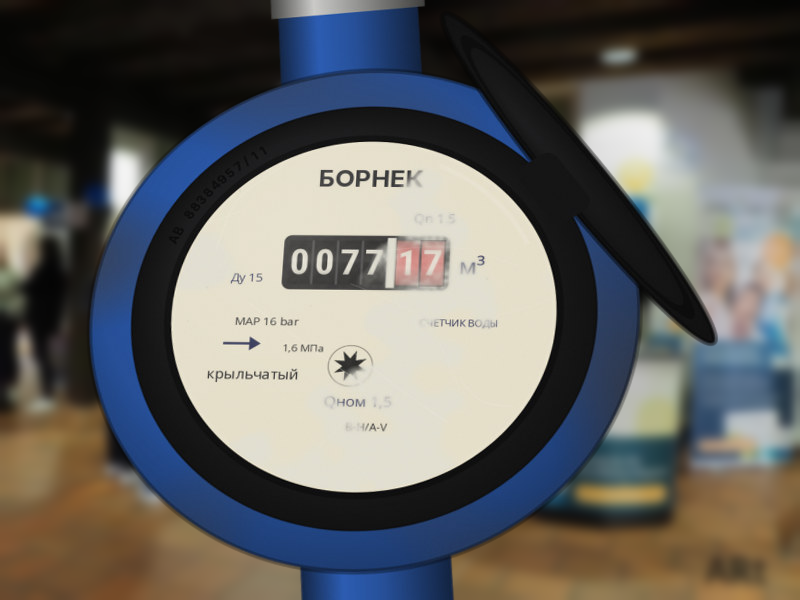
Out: 77.17 m³
